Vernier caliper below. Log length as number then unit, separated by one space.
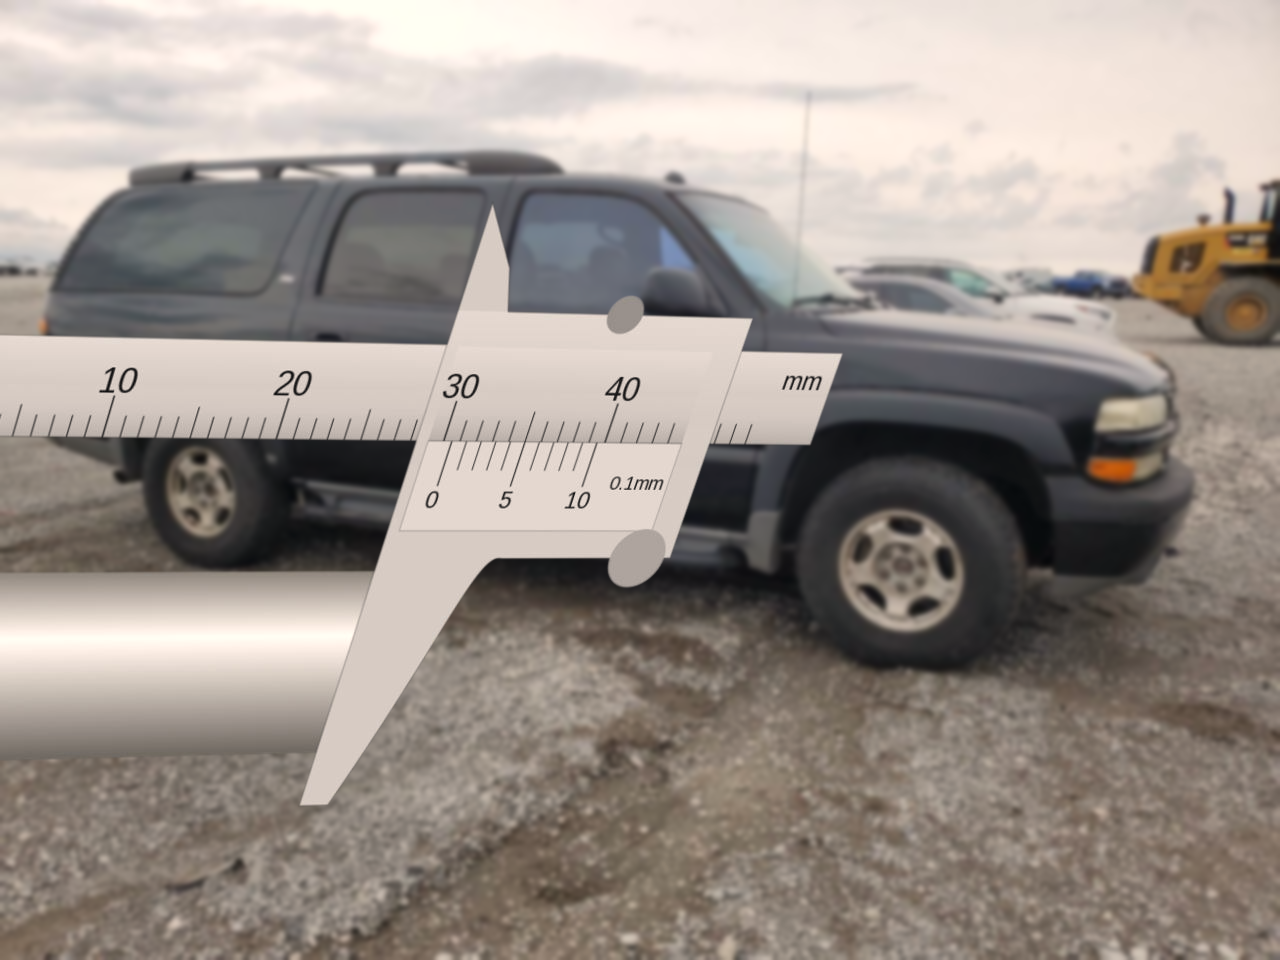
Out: 30.5 mm
